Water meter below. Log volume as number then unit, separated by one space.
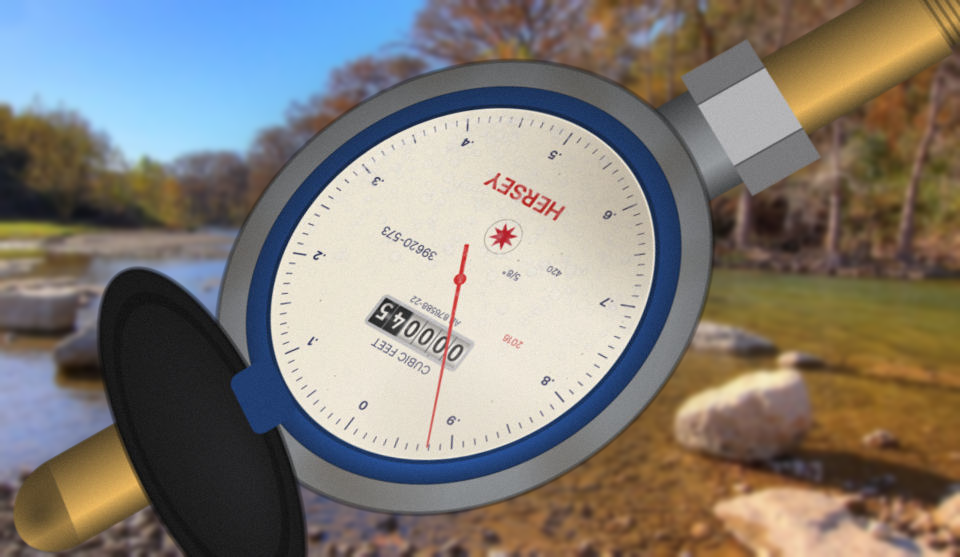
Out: 44.92 ft³
